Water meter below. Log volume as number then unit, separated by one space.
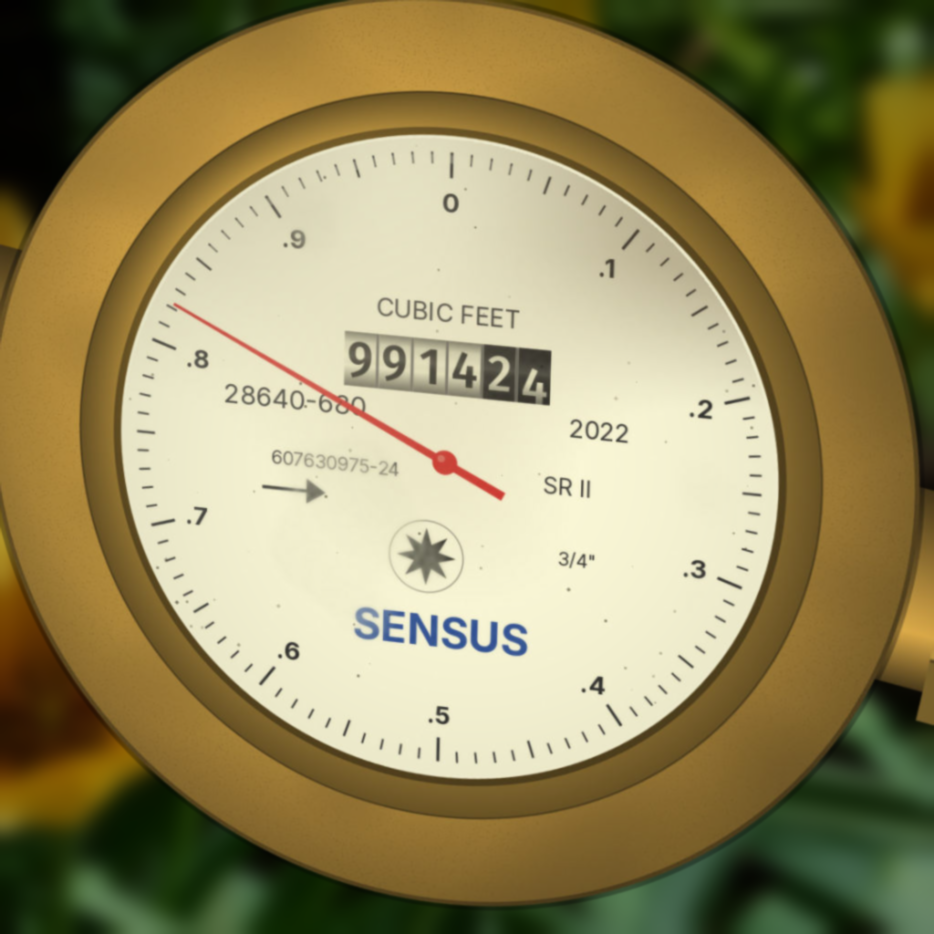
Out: 991423.82 ft³
